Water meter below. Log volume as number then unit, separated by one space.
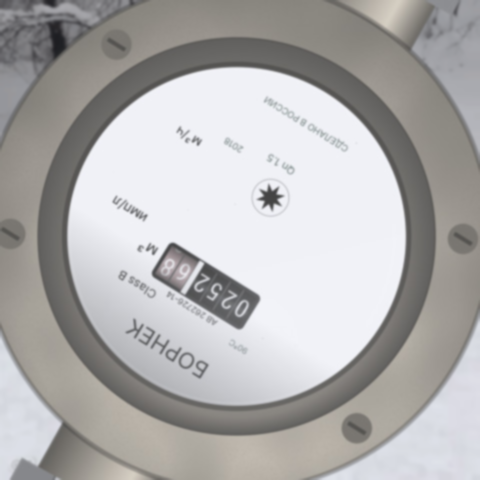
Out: 252.68 m³
